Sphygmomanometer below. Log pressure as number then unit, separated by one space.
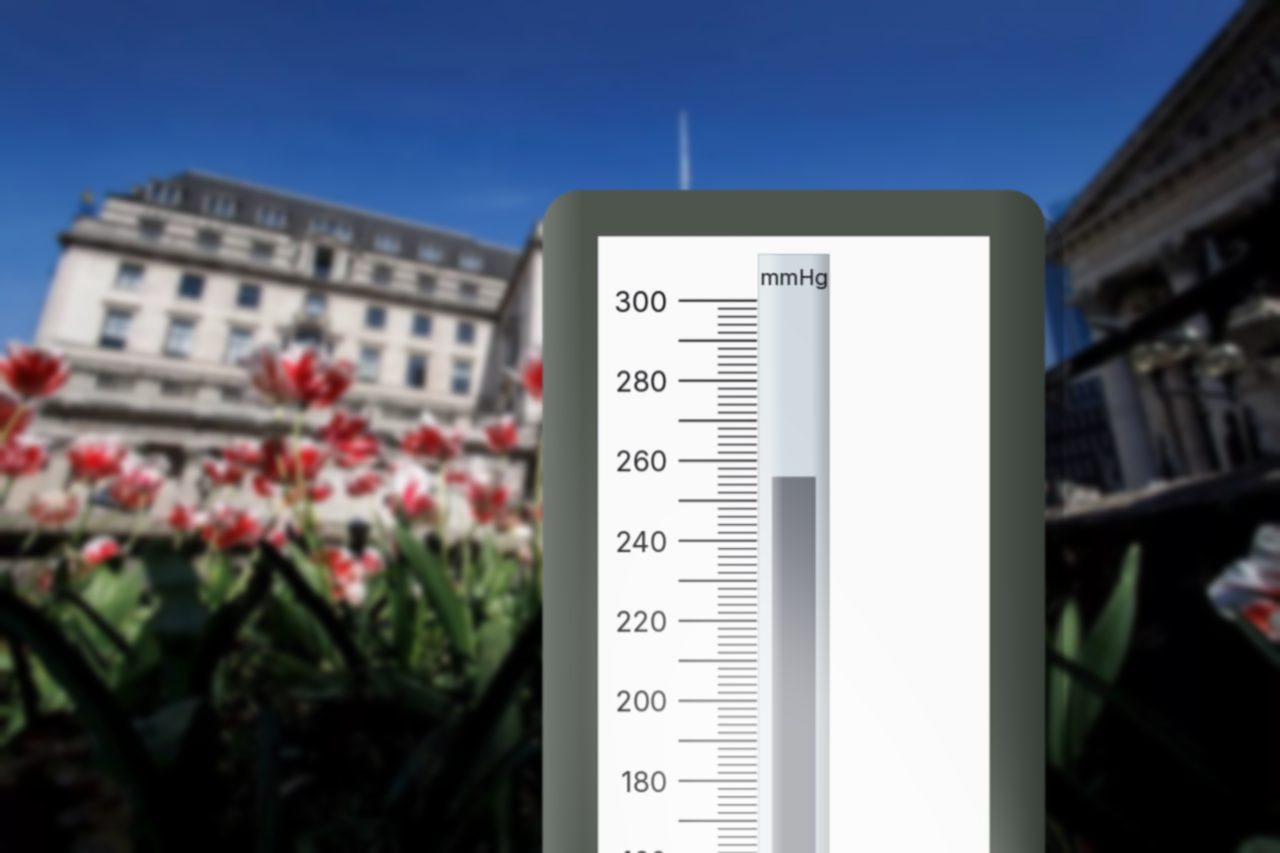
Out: 256 mmHg
